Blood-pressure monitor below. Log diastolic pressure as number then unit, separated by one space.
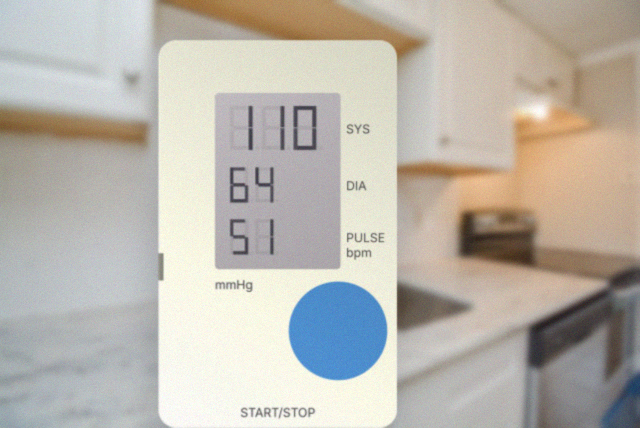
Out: 64 mmHg
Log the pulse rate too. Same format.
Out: 51 bpm
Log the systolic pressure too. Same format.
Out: 110 mmHg
